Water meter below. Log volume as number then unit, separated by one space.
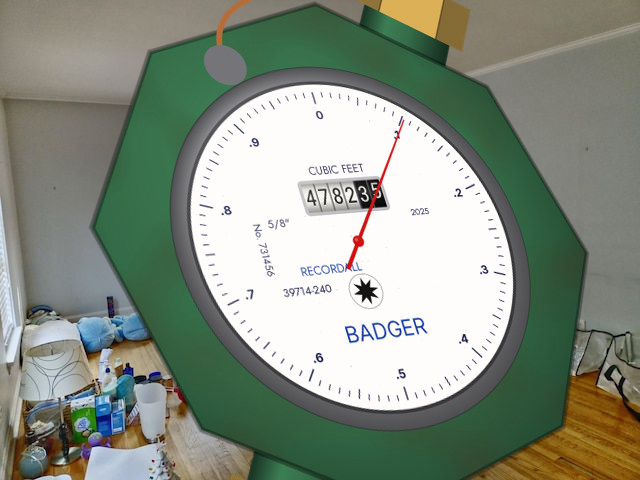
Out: 478235.10 ft³
